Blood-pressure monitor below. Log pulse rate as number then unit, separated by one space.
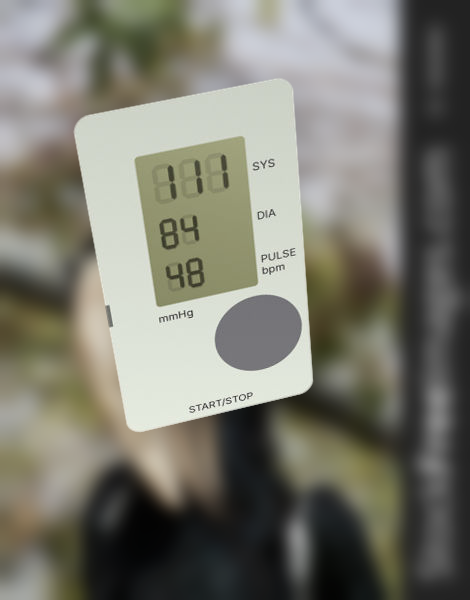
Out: 48 bpm
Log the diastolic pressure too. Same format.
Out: 84 mmHg
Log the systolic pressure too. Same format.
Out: 111 mmHg
